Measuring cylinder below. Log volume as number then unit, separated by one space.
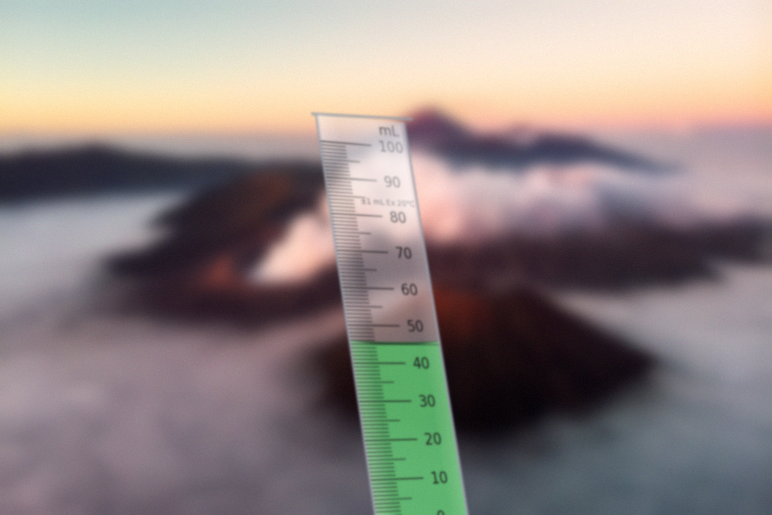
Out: 45 mL
